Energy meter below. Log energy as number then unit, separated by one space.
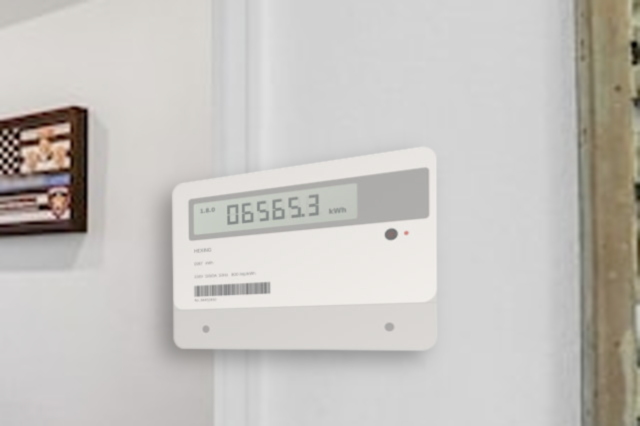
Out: 6565.3 kWh
